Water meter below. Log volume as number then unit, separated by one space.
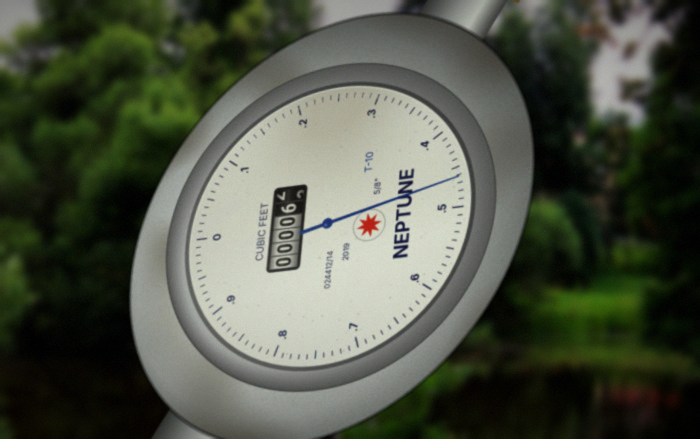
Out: 62.46 ft³
